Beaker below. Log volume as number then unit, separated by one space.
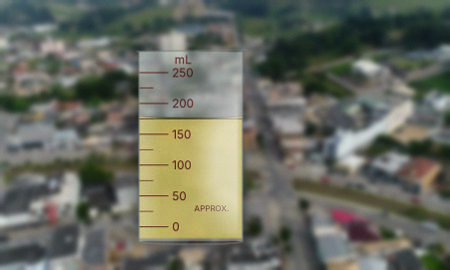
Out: 175 mL
